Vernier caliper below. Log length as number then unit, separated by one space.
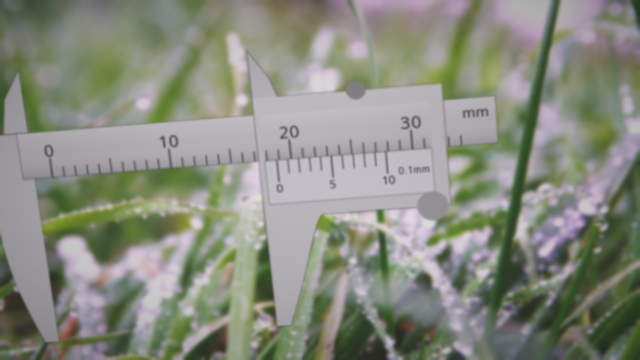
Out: 18.8 mm
